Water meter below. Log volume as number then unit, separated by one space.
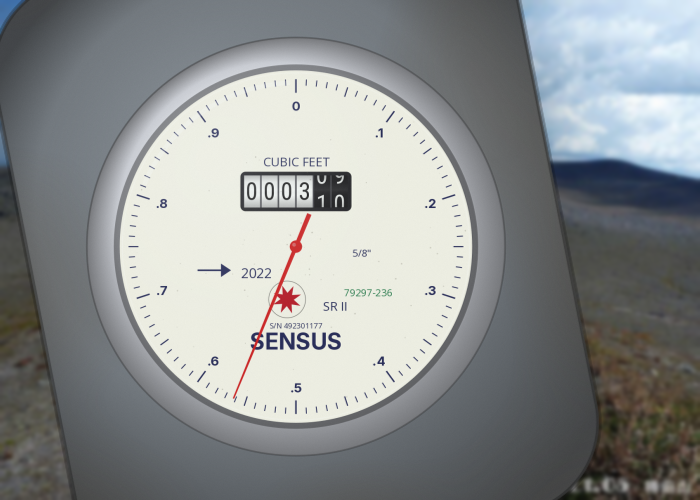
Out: 309.56 ft³
